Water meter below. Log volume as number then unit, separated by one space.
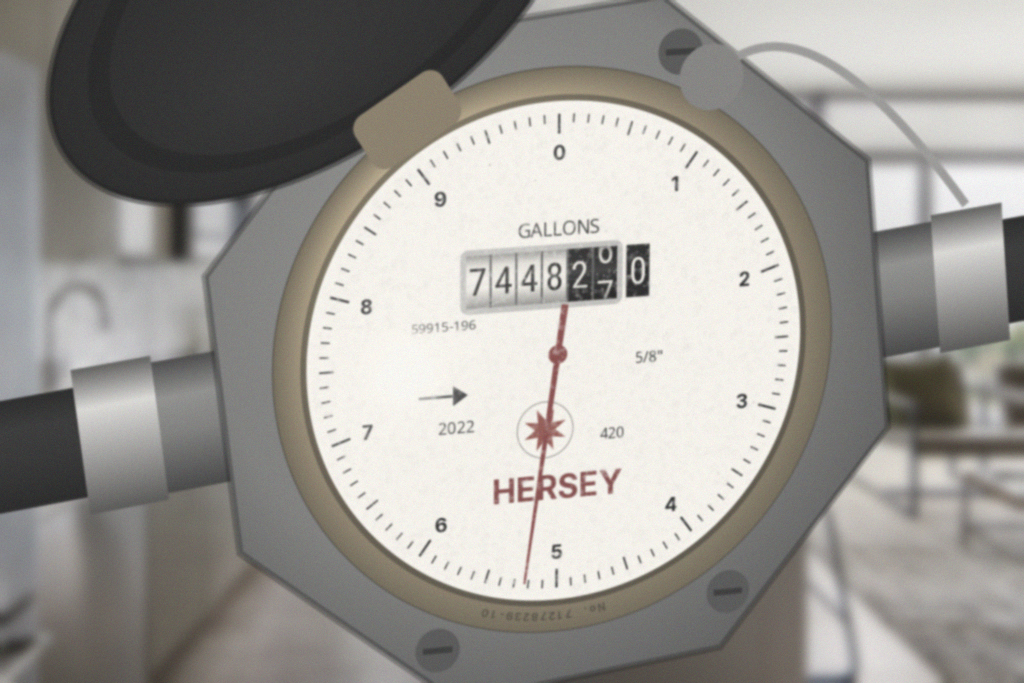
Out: 7448265.2 gal
